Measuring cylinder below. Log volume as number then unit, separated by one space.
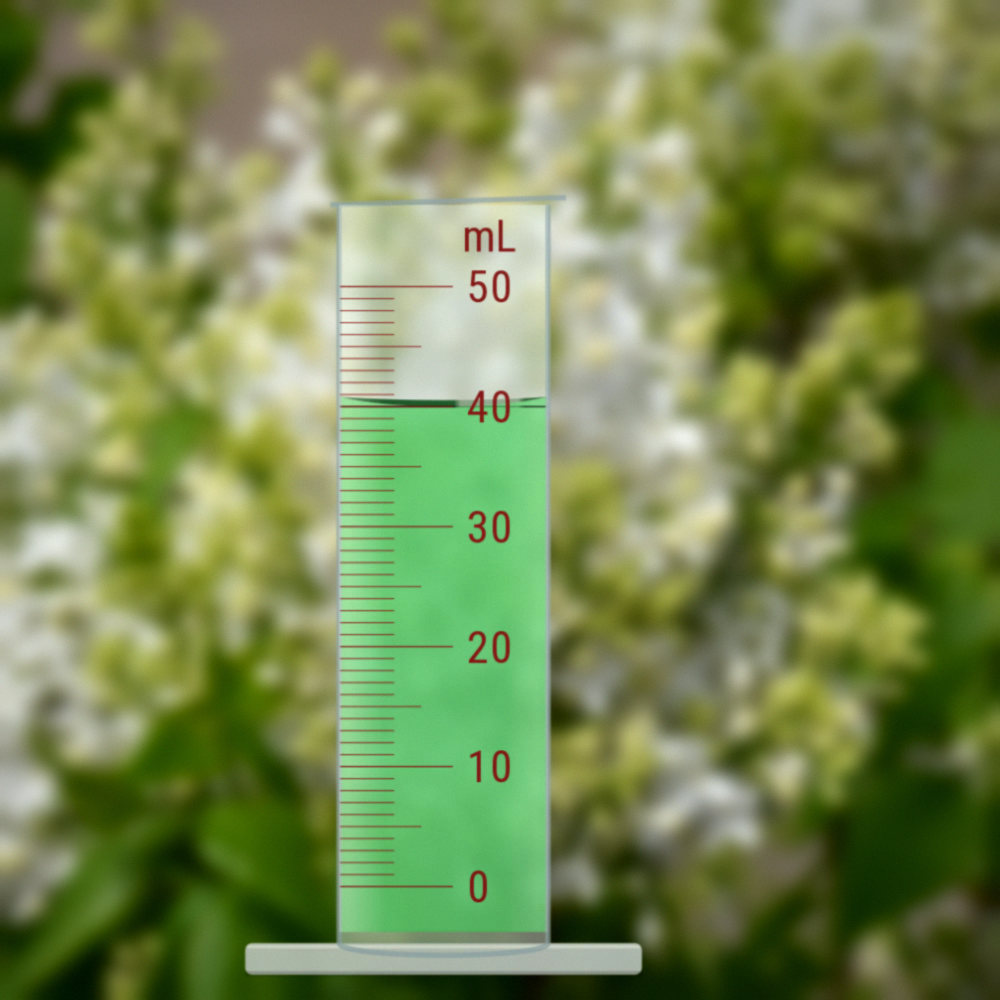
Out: 40 mL
